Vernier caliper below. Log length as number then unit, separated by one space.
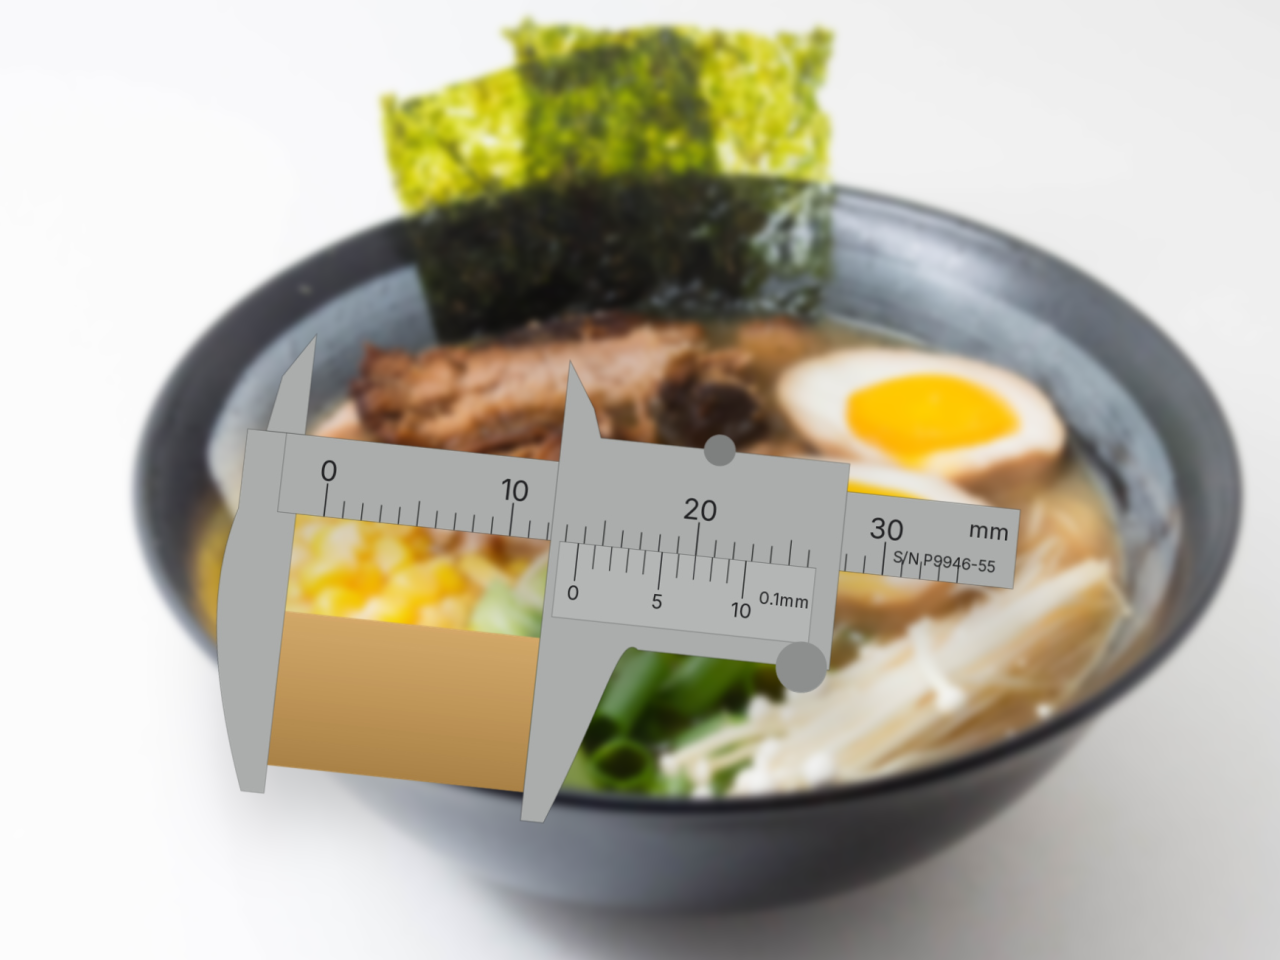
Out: 13.7 mm
